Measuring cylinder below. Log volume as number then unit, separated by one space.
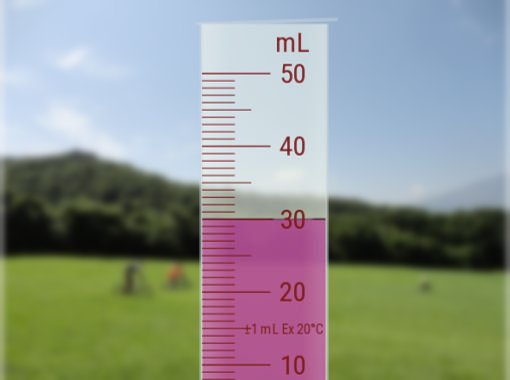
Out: 30 mL
